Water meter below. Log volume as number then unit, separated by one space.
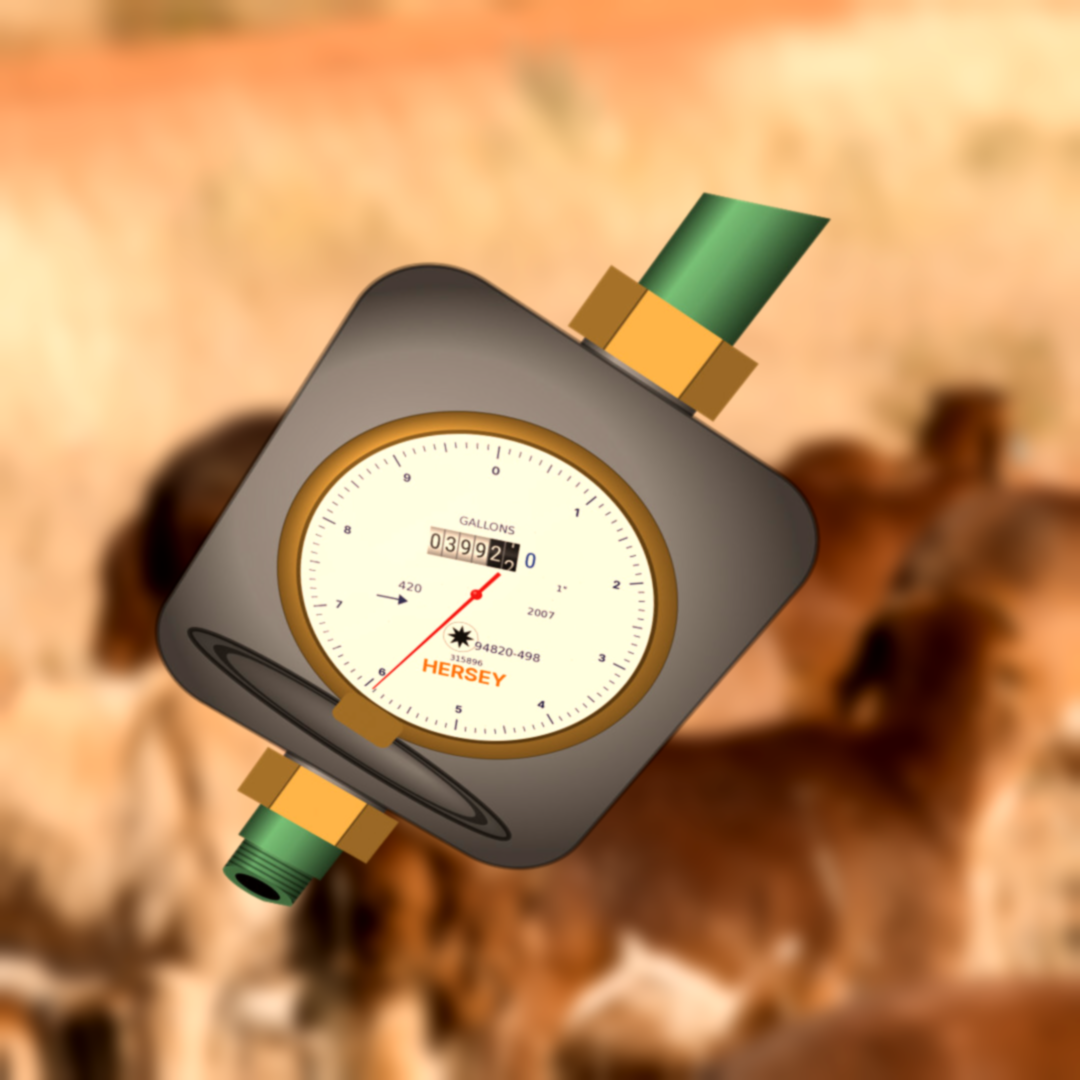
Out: 399215.9 gal
